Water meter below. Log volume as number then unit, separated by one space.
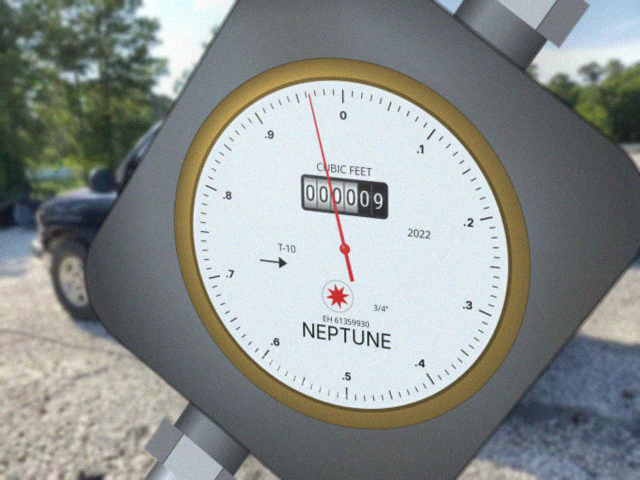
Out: 8.96 ft³
